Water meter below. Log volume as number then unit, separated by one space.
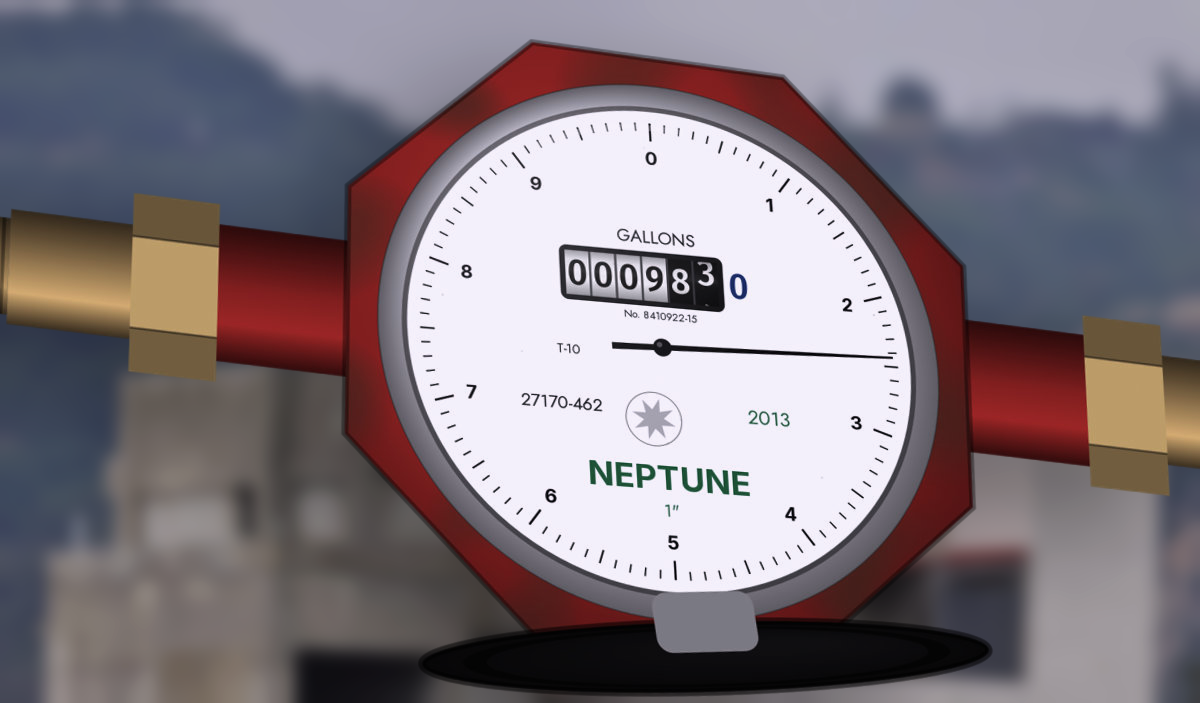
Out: 9832.4 gal
